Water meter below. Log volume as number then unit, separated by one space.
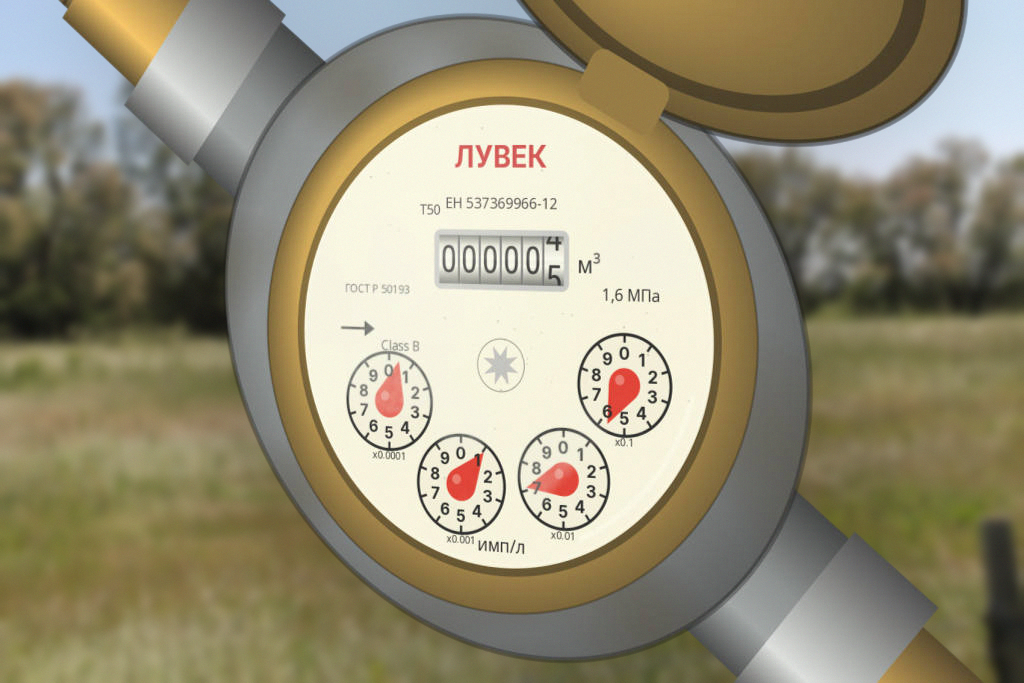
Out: 4.5710 m³
